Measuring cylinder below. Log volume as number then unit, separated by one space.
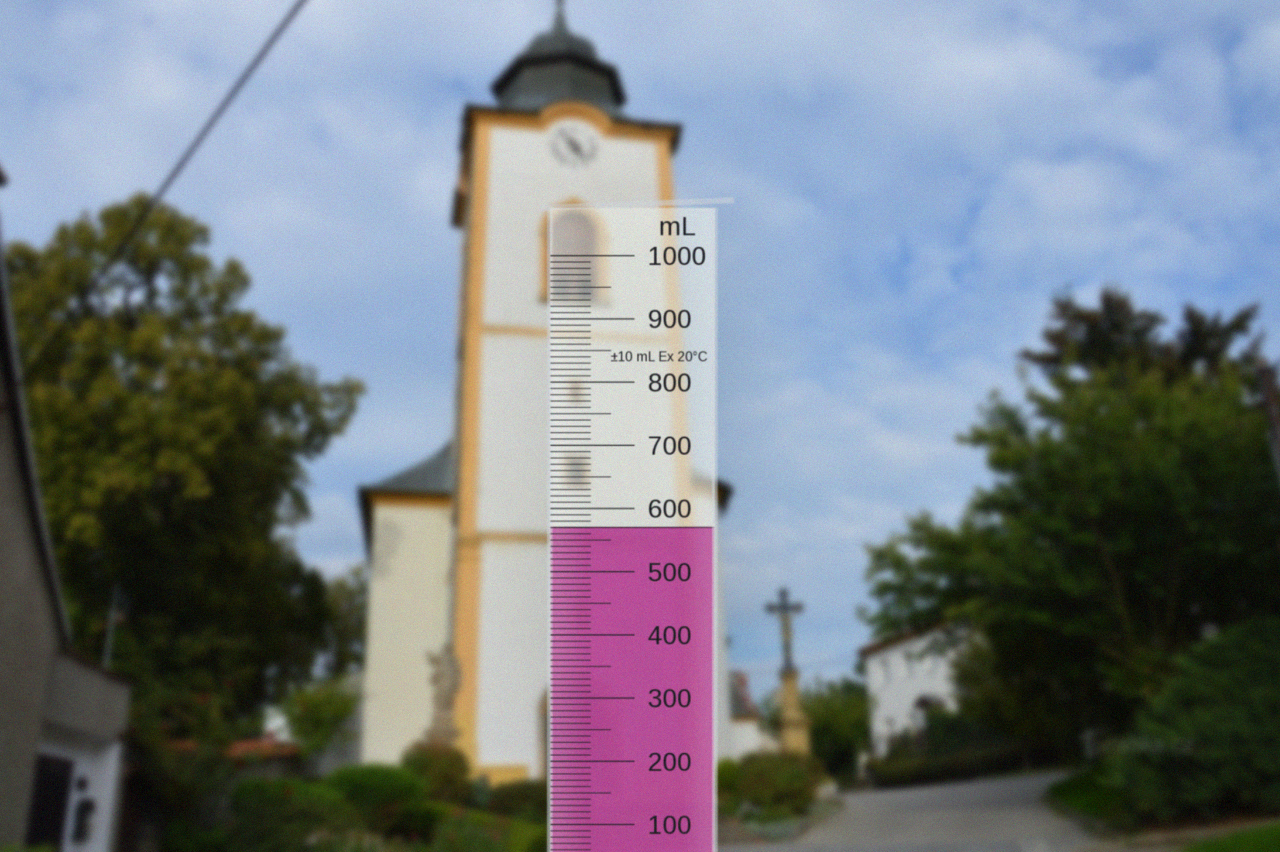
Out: 570 mL
